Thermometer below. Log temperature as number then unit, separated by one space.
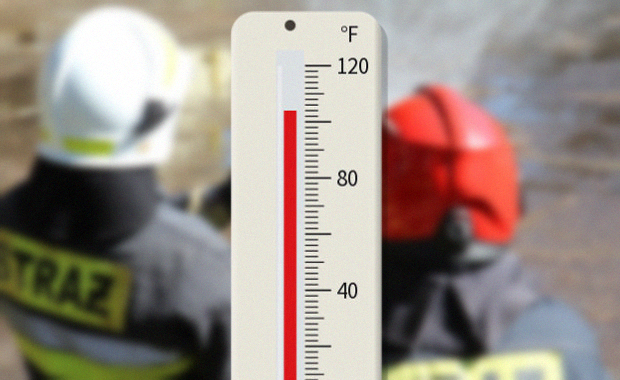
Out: 104 °F
